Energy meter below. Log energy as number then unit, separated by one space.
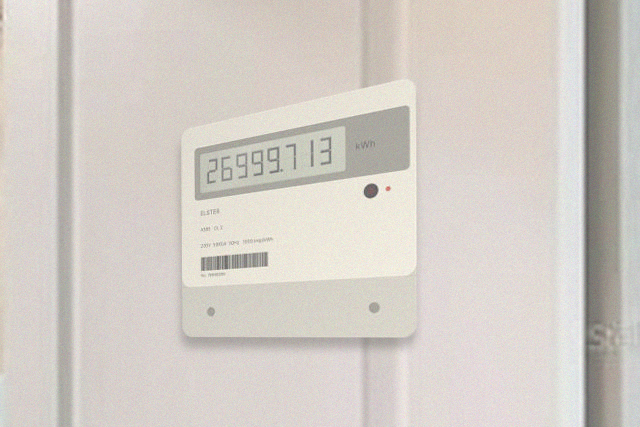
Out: 26999.713 kWh
